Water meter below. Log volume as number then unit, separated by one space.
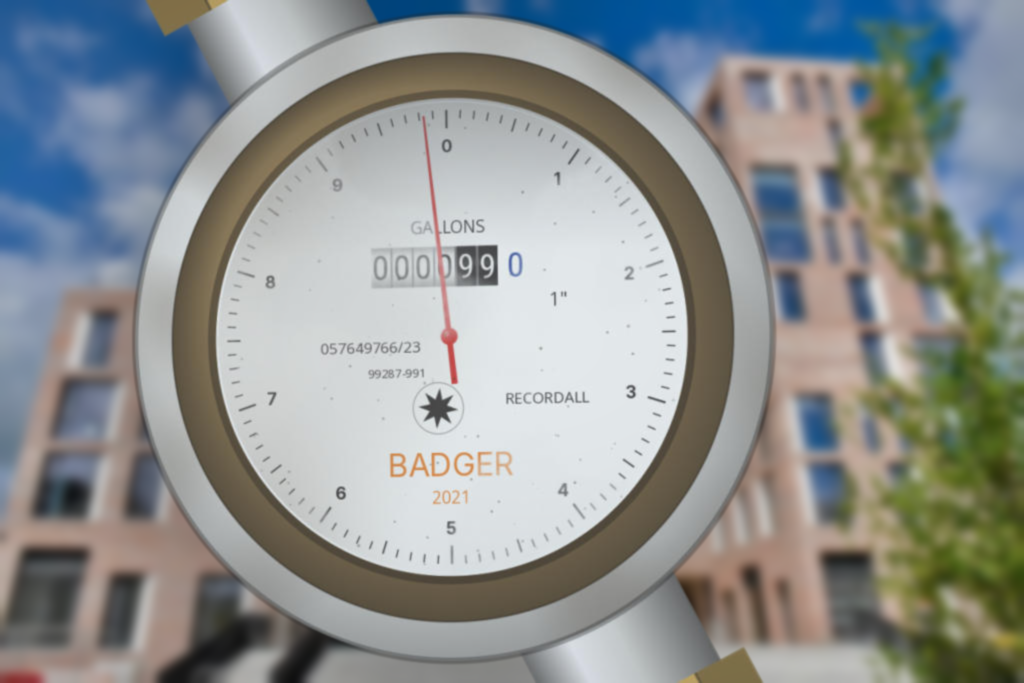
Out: 989.8 gal
